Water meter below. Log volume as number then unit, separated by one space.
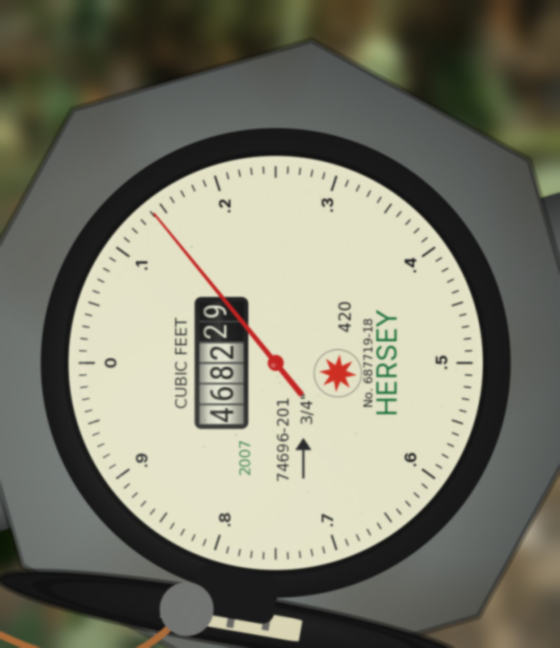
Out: 468229.14 ft³
